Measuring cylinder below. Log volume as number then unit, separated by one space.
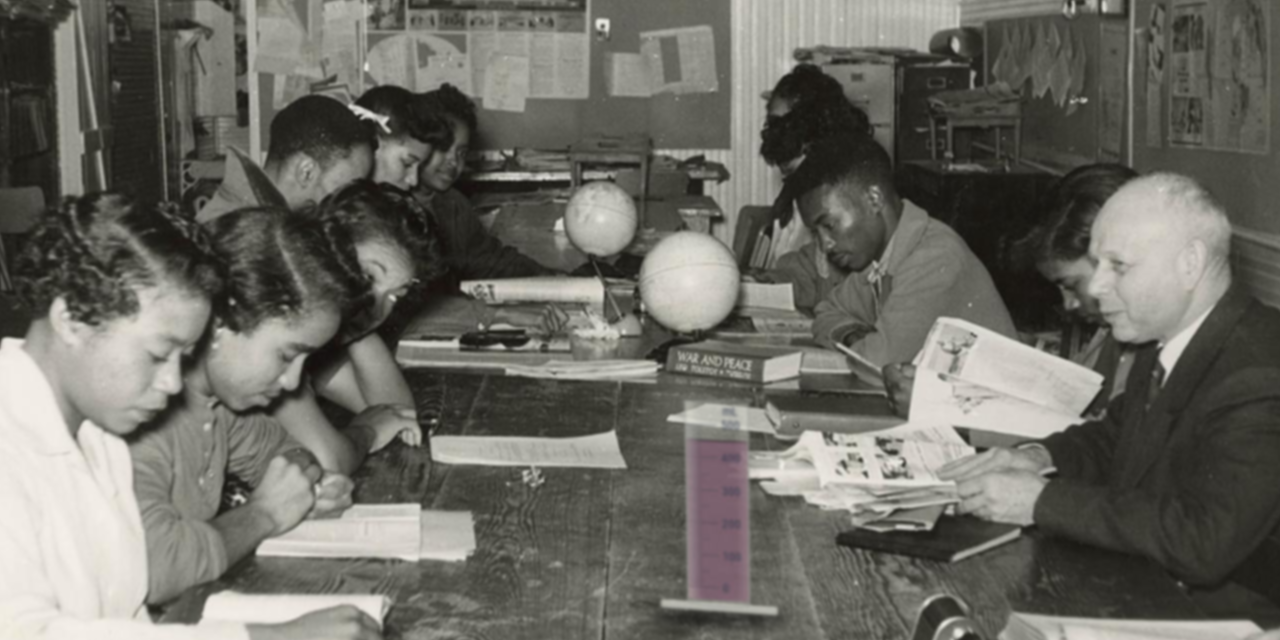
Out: 450 mL
